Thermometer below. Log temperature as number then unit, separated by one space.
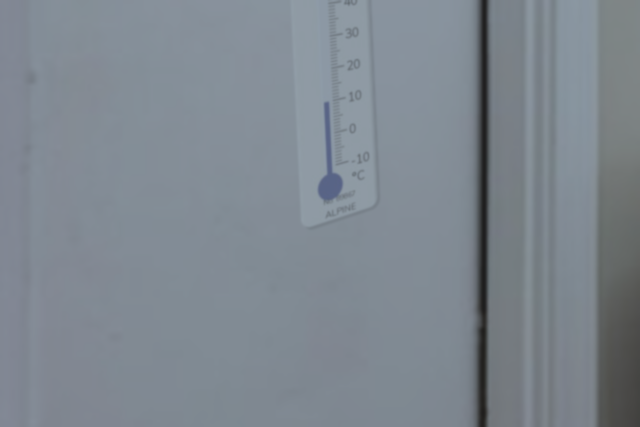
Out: 10 °C
